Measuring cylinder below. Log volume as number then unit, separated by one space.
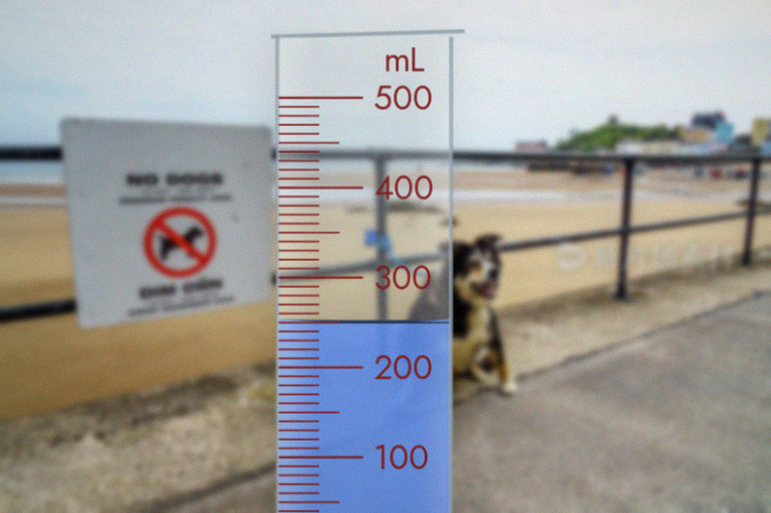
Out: 250 mL
